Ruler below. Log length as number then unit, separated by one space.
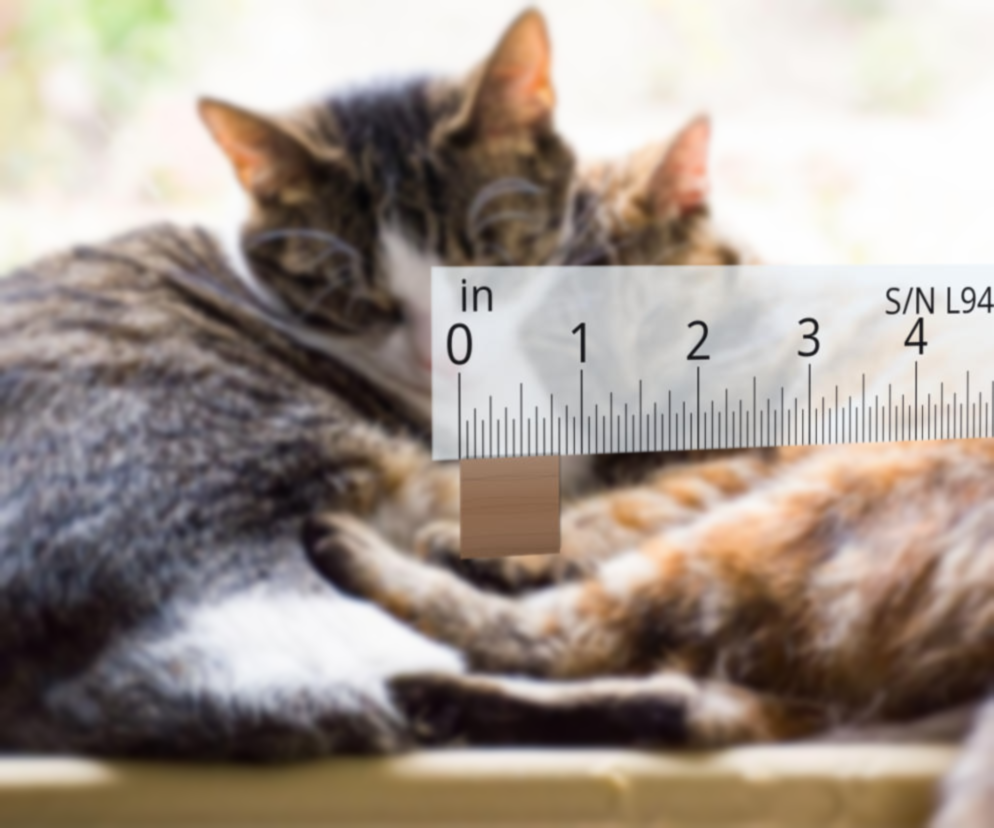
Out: 0.8125 in
